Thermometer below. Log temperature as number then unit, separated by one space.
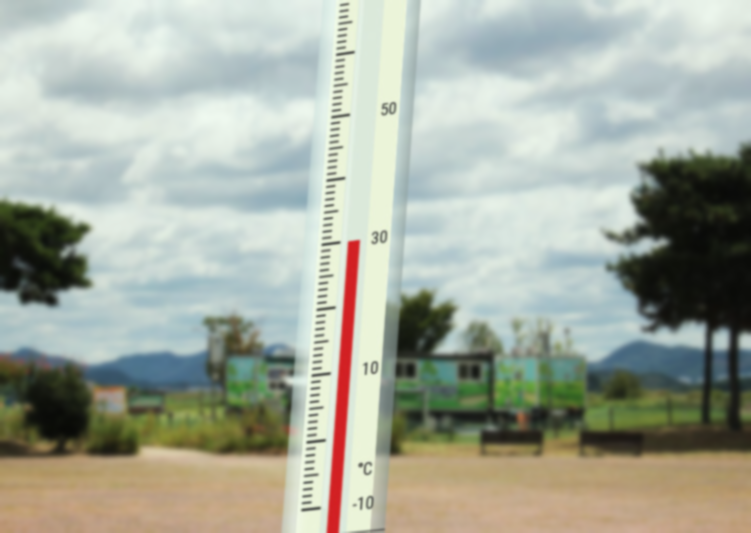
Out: 30 °C
